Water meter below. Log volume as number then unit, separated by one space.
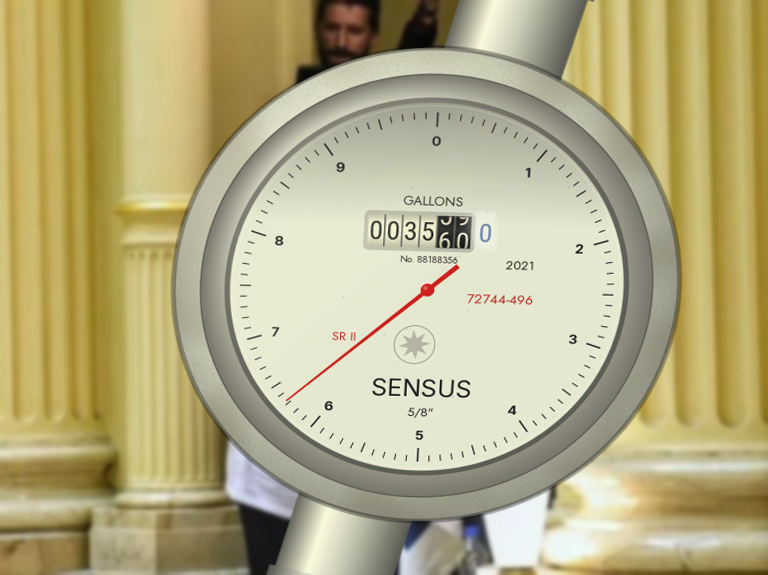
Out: 35596.3 gal
